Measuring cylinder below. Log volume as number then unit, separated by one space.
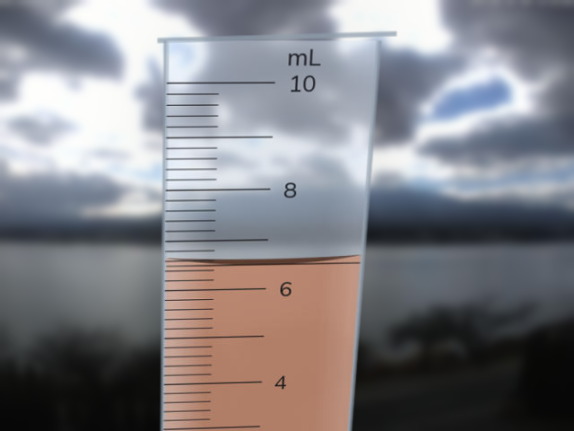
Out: 6.5 mL
